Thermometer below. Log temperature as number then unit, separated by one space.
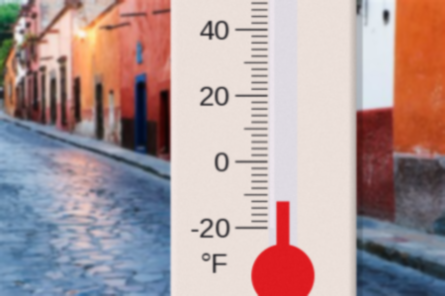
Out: -12 °F
